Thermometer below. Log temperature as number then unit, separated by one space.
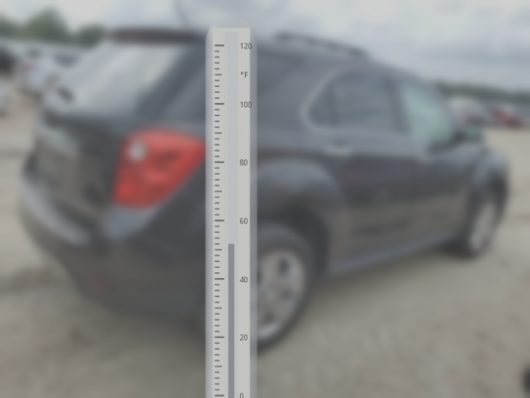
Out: 52 °F
